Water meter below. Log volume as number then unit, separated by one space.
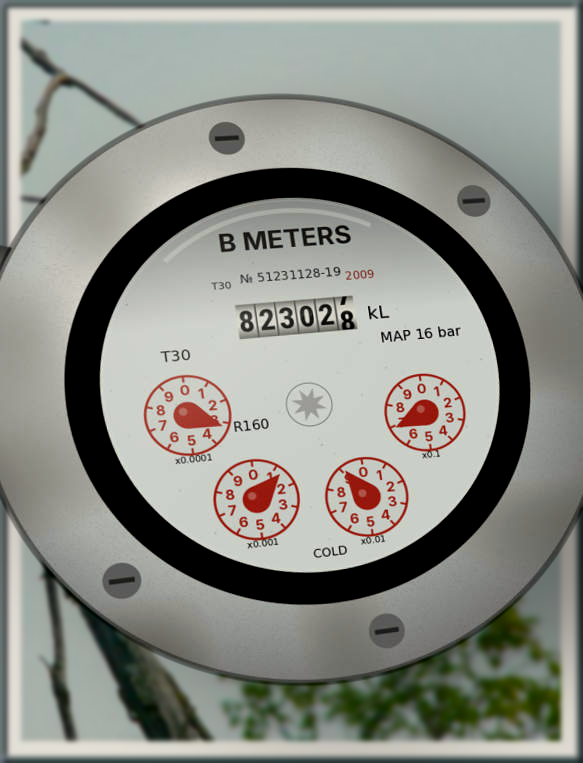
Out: 823027.6913 kL
